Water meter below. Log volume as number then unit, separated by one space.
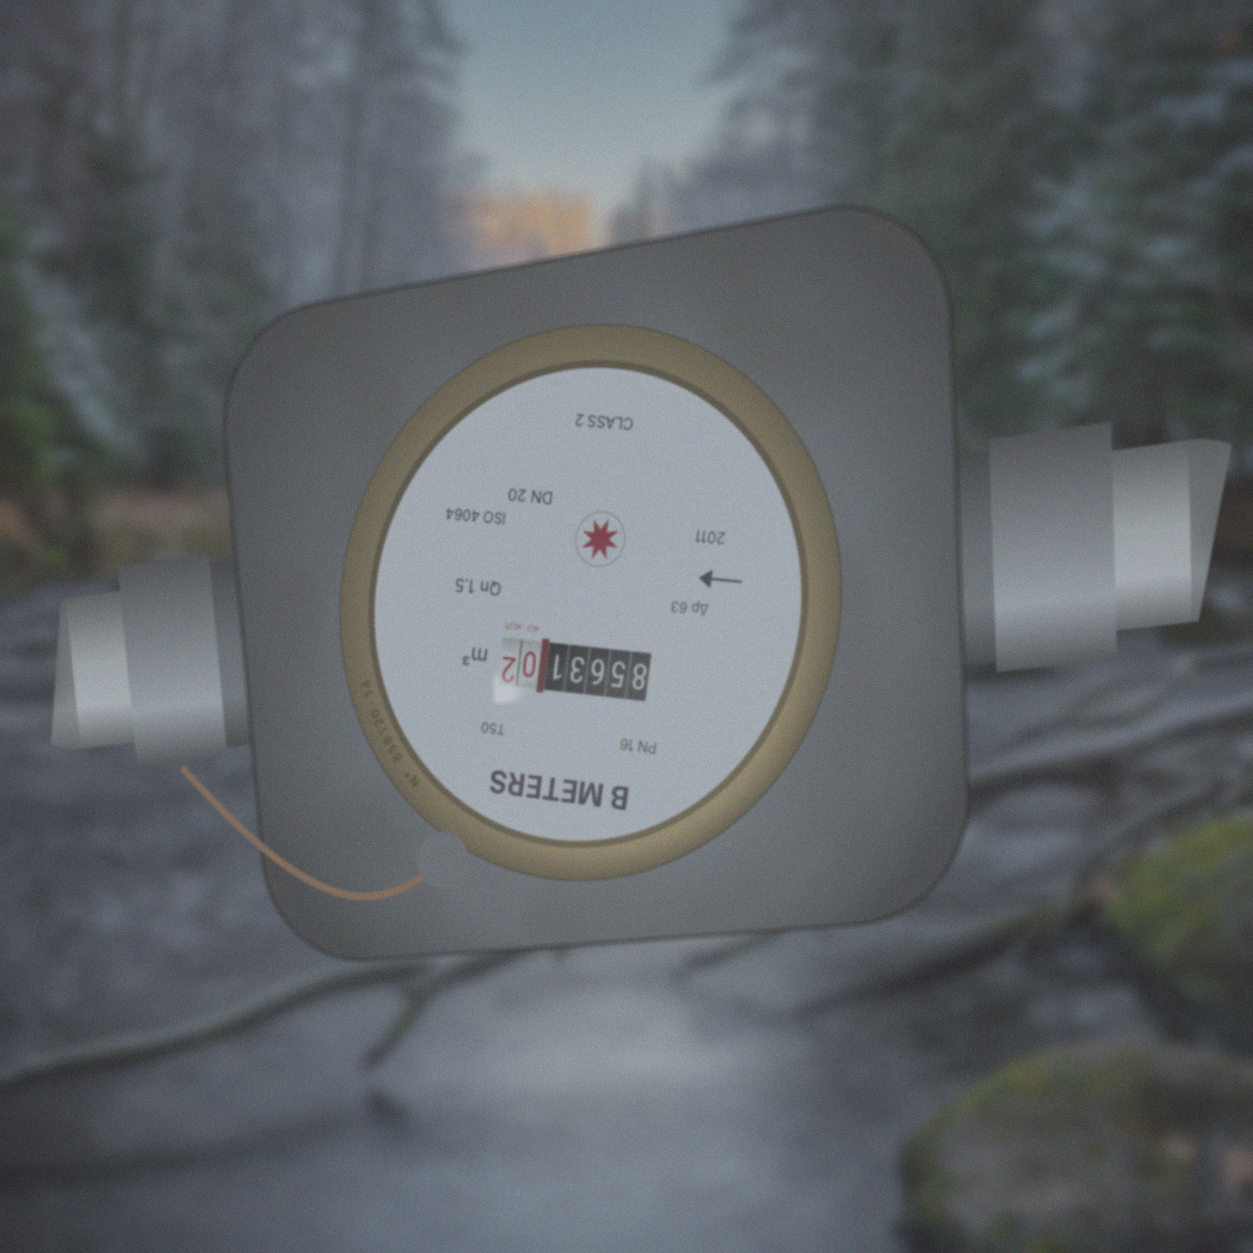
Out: 85631.02 m³
